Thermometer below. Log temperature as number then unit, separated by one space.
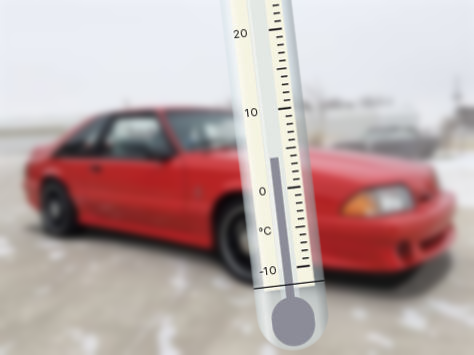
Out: 4 °C
